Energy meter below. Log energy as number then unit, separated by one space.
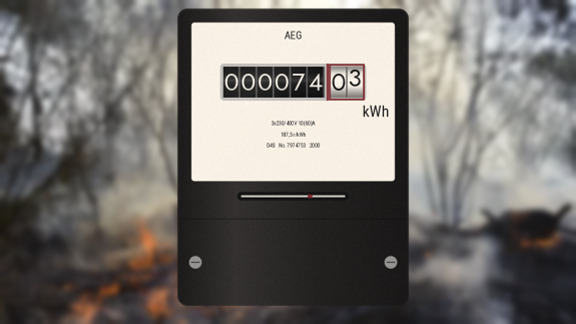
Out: 74.03 kWh
